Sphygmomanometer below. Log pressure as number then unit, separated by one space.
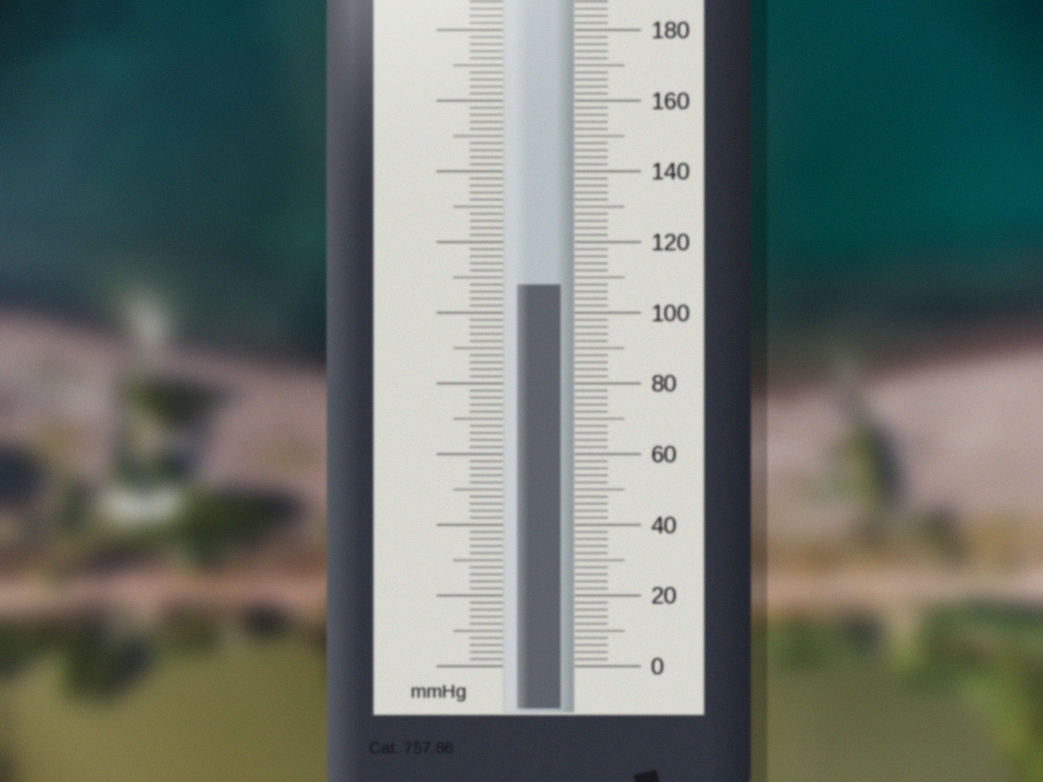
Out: 108 mmHg
